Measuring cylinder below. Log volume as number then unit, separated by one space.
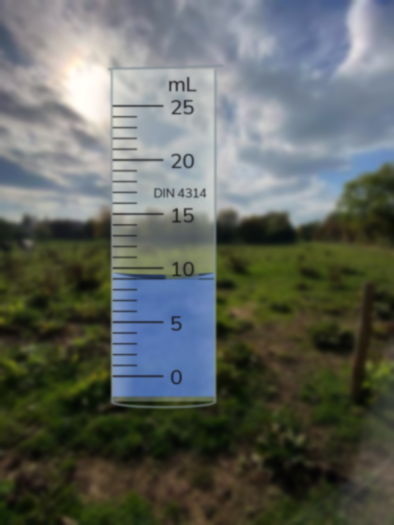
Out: 9 mL
